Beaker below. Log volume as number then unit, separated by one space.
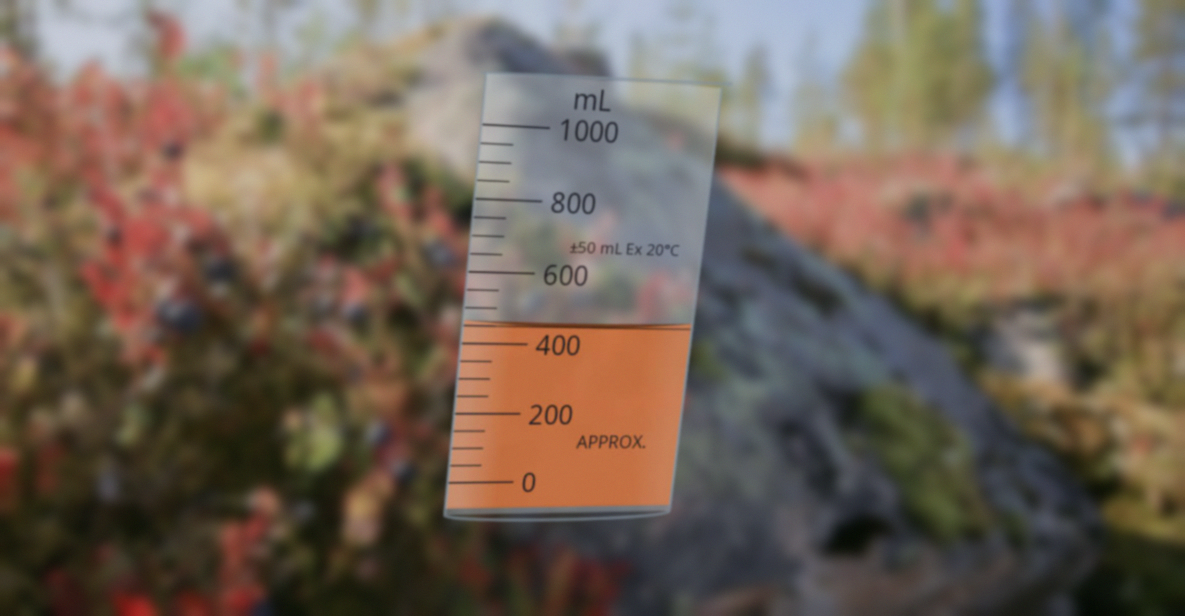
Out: 450 mL
